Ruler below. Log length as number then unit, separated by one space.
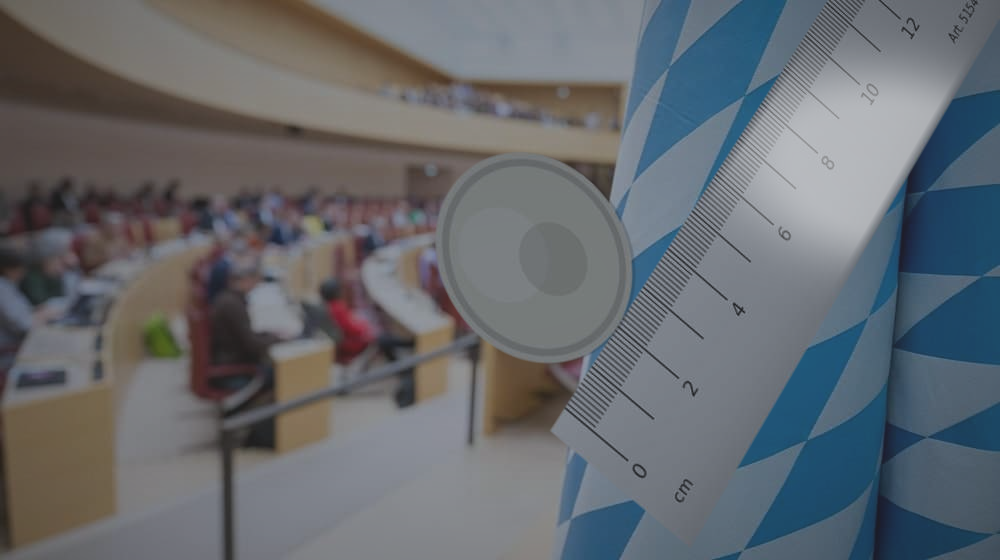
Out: 4 cm
